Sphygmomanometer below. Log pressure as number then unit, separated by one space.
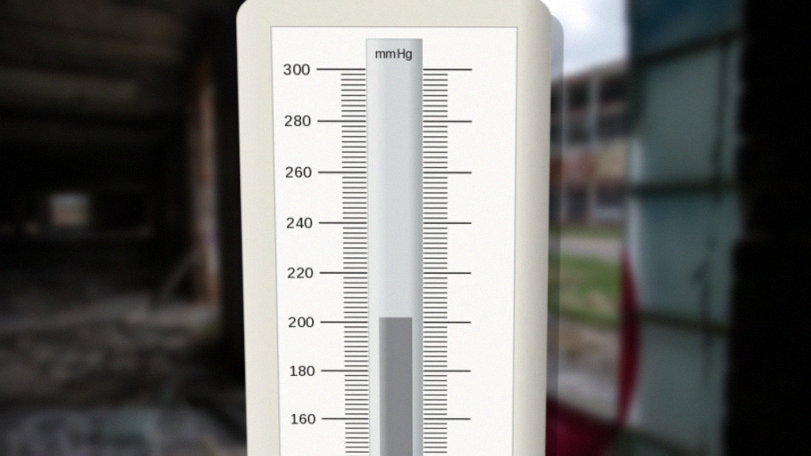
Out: 202 mmHg
